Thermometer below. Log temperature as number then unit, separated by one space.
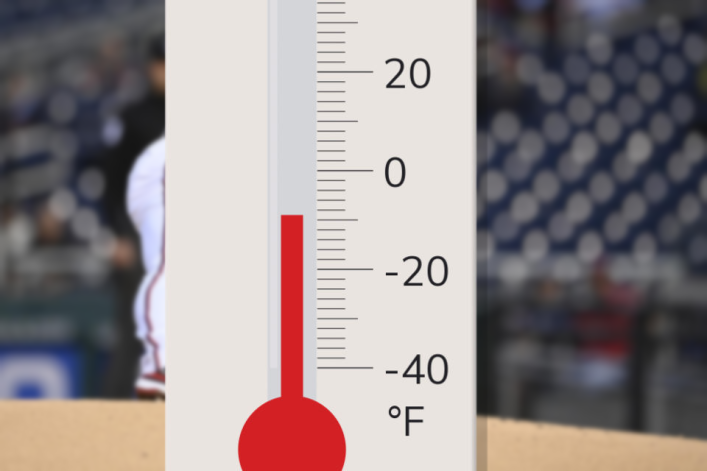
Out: -9 °F
